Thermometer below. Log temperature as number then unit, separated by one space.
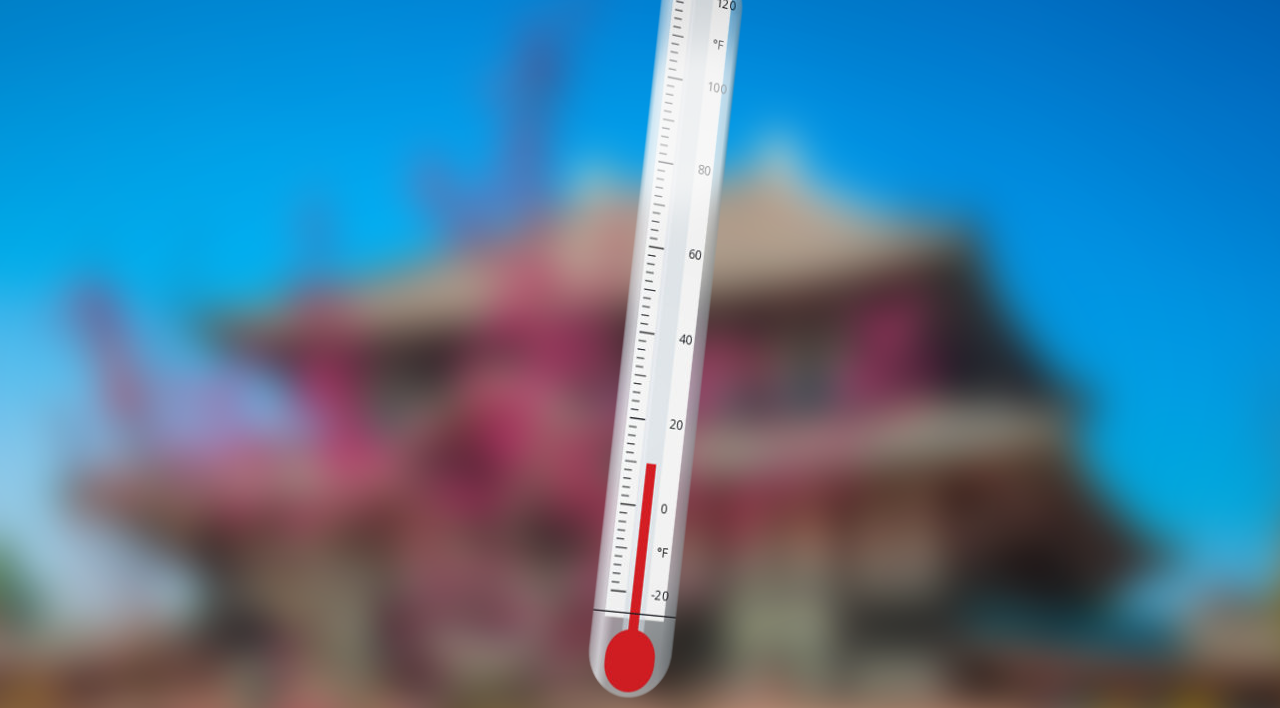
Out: 10 °F
